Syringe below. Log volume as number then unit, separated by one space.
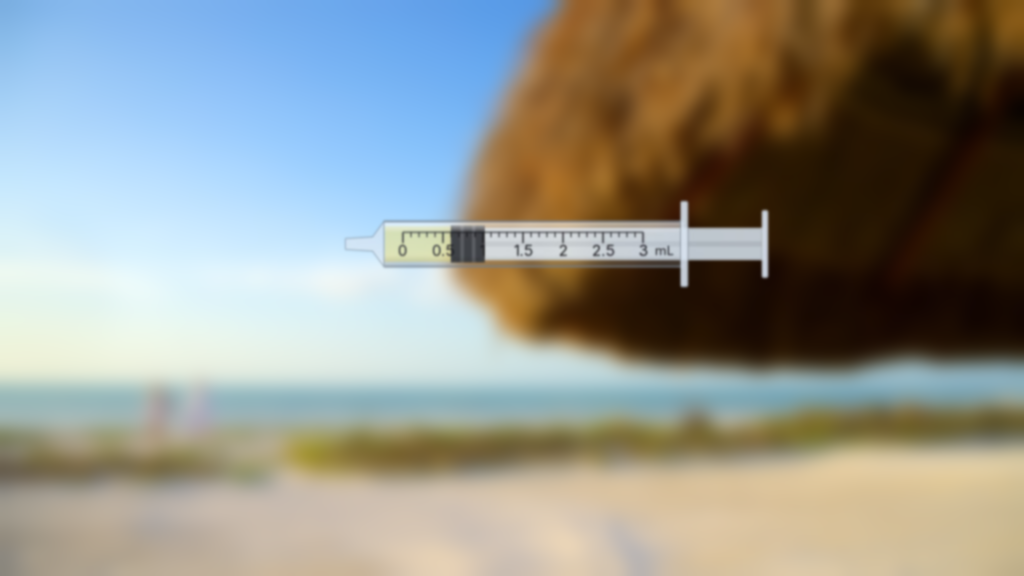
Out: 0.6 mL
